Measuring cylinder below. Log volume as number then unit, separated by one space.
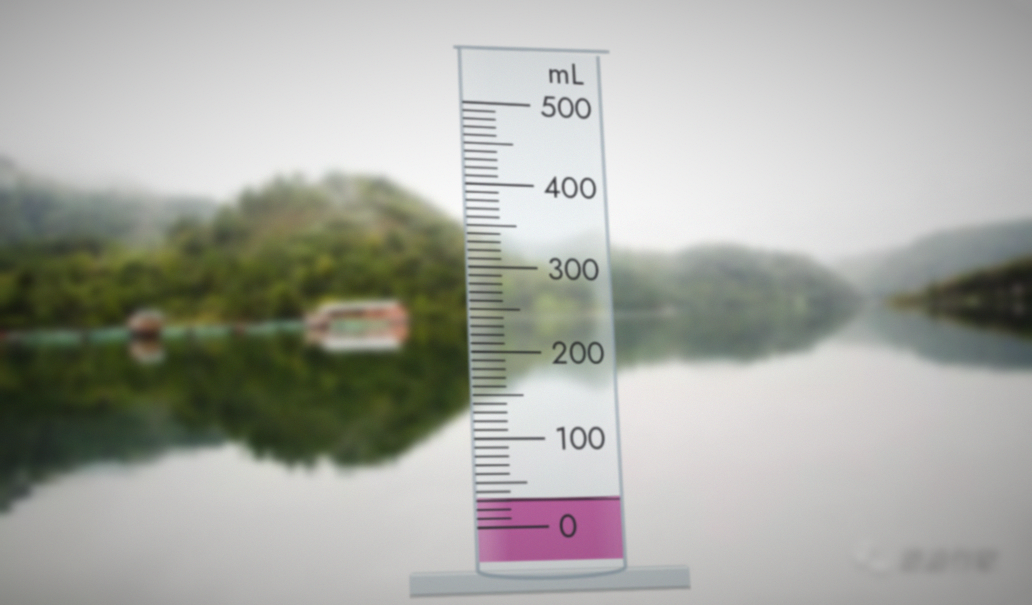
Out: 30 mL
